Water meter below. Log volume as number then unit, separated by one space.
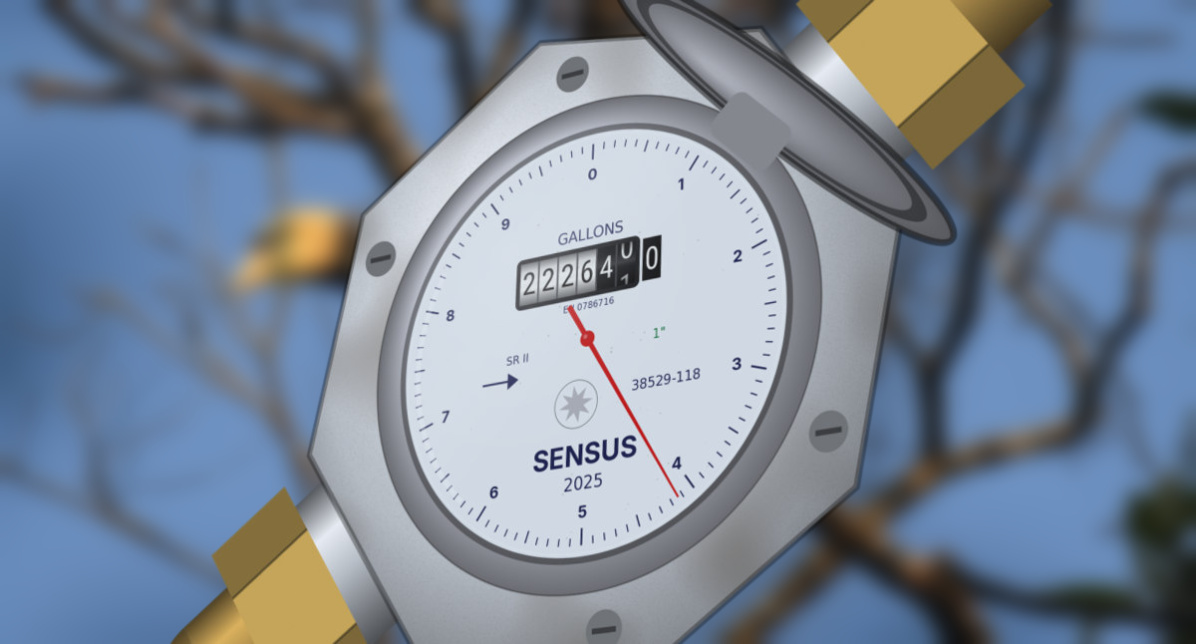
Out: 2226404.1 gal
